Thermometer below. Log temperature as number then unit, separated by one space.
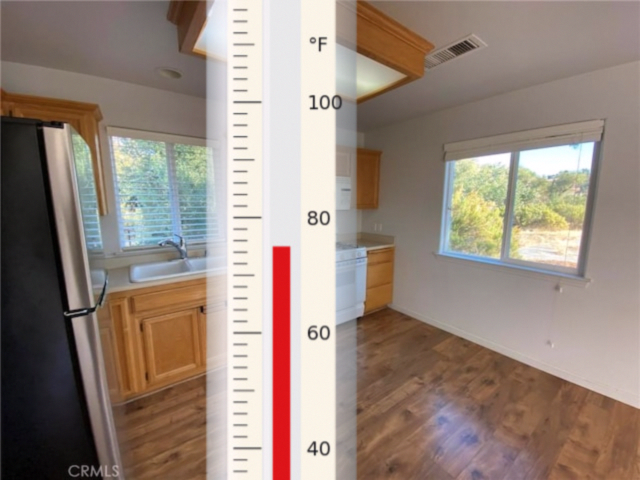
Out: 75 °F
